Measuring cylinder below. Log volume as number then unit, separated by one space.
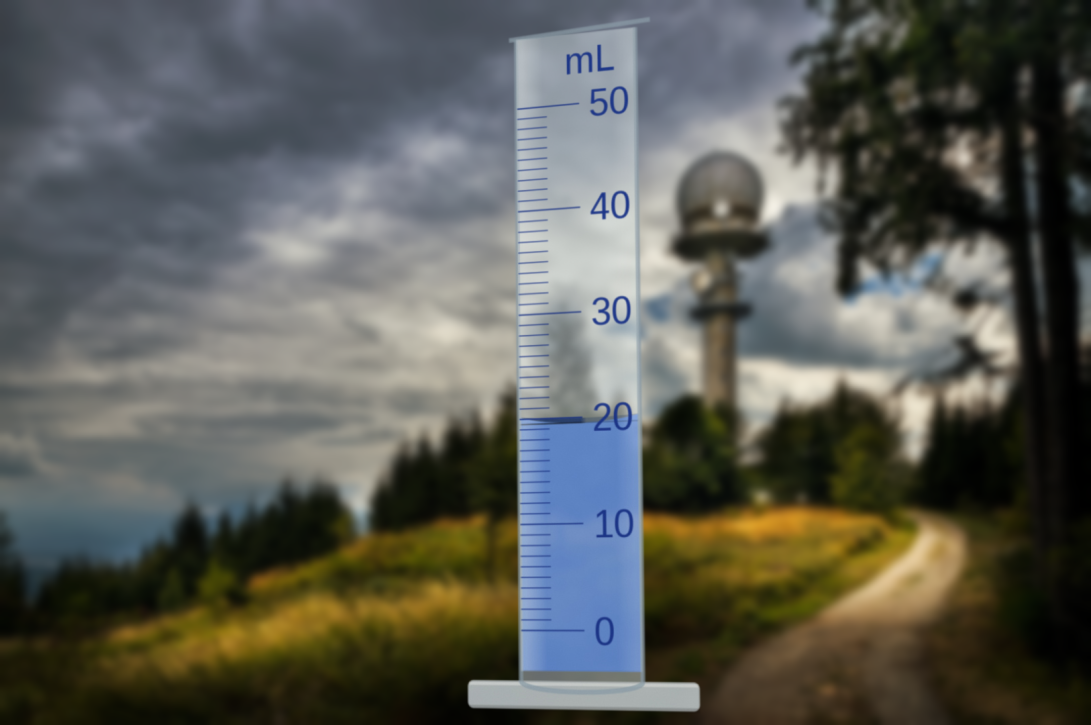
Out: 19.5 mL
